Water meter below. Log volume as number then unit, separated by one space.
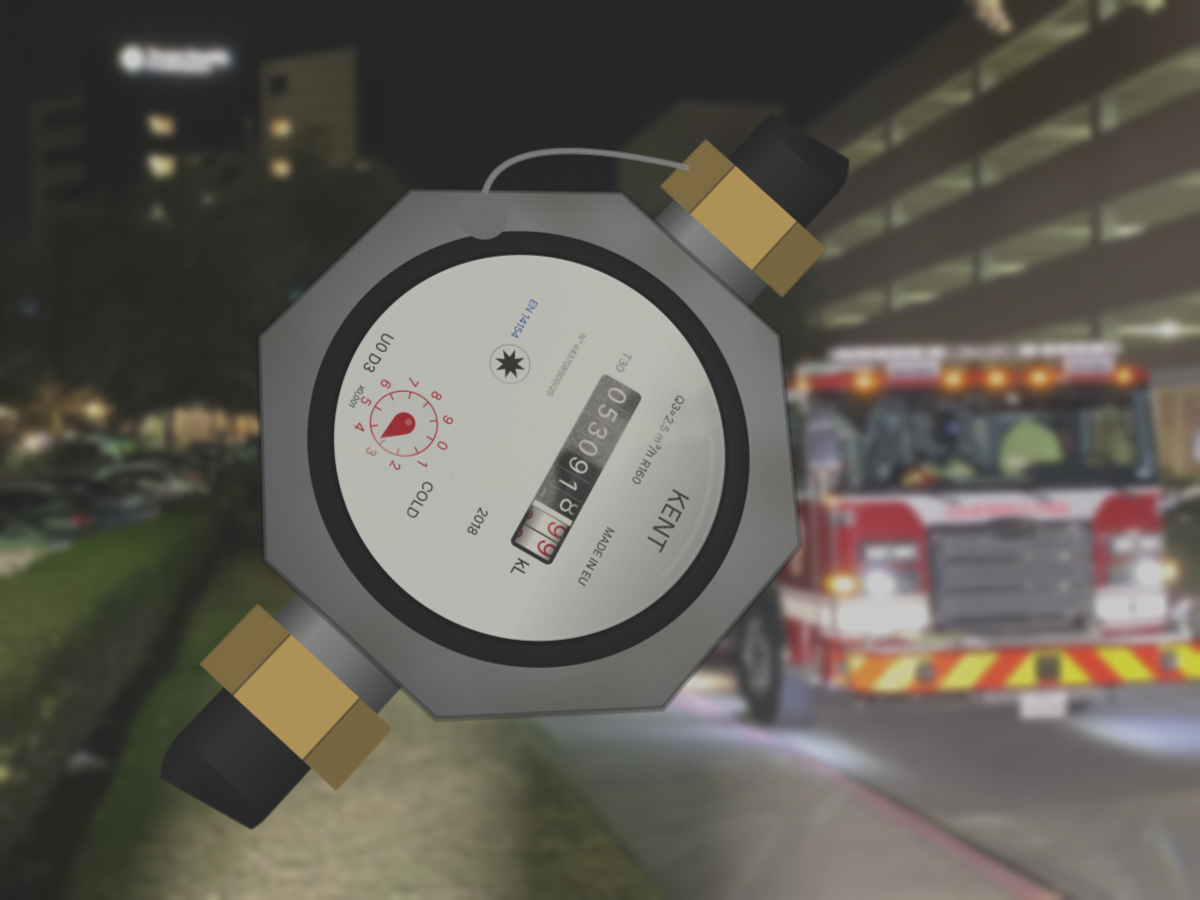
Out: 530918.993 kL
